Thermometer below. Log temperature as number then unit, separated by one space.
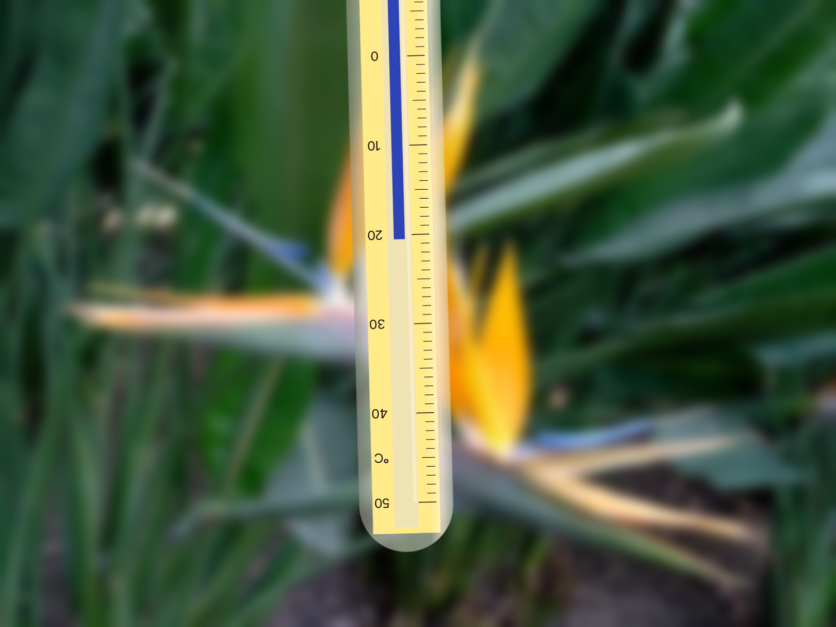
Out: 20.5 °C
